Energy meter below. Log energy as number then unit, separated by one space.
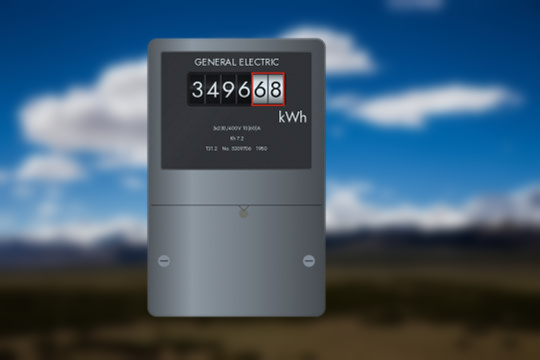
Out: 3496.68 kWh
